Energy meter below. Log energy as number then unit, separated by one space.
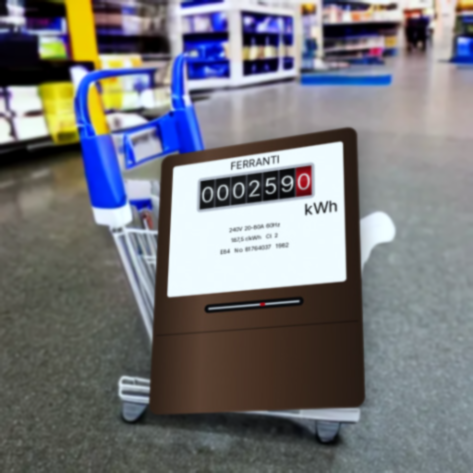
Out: 259.0 kWh
